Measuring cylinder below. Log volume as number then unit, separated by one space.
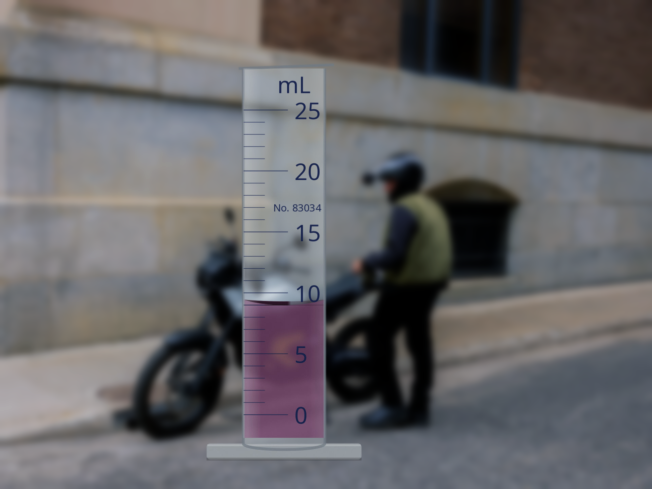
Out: 9 mL
